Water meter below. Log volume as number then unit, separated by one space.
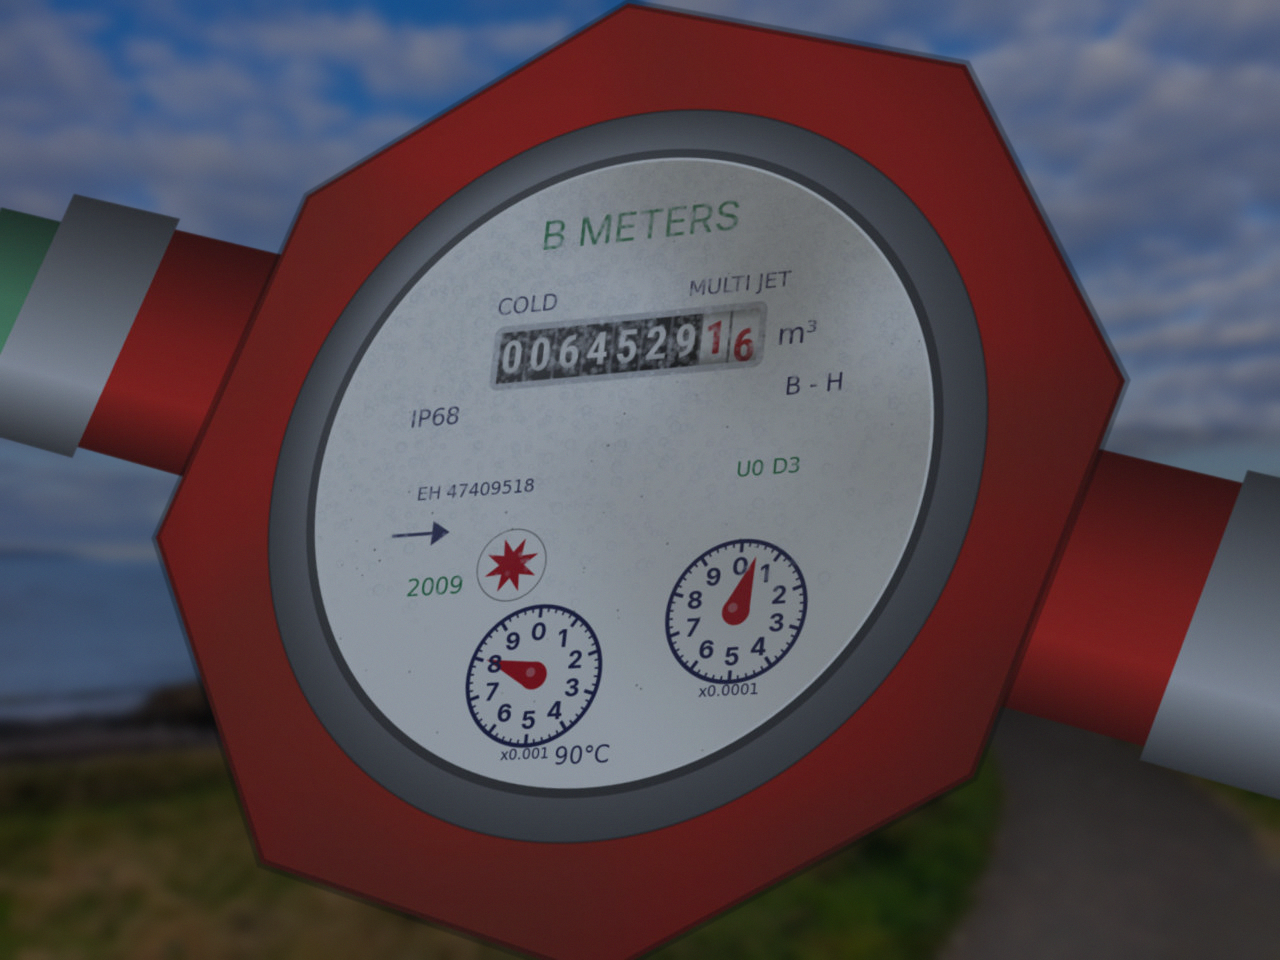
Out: 64529.1580 m³
